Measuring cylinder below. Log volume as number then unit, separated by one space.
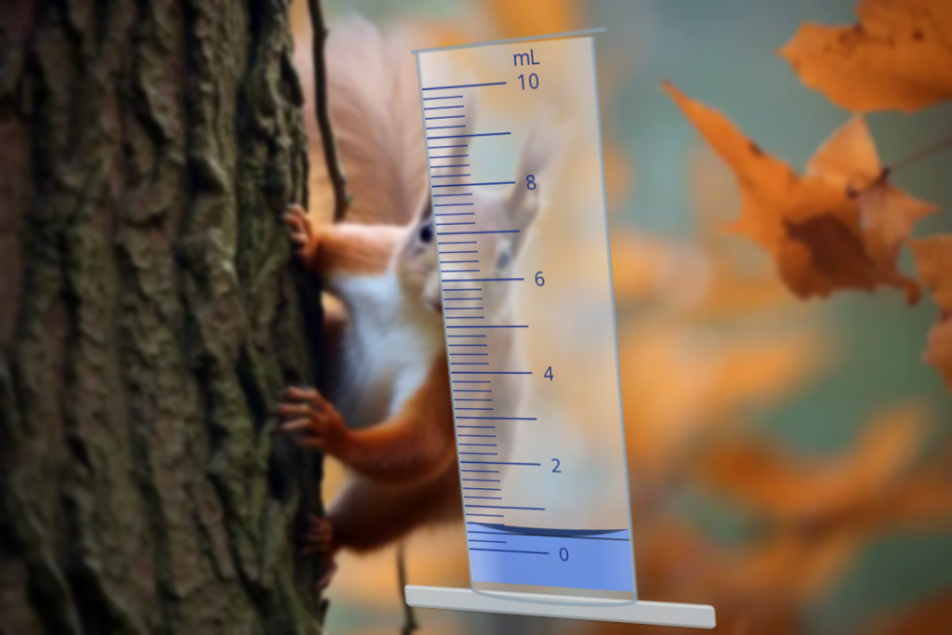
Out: 0.4 mL
